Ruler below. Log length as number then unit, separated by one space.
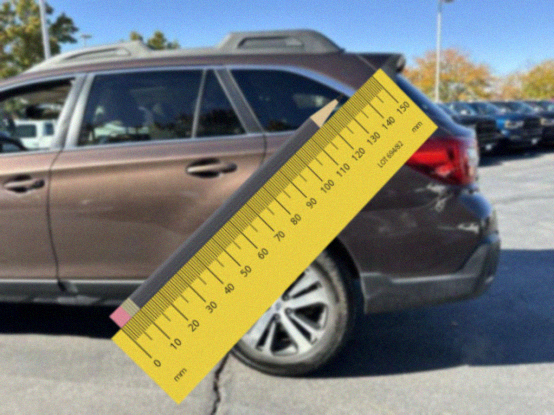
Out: 135 mm
